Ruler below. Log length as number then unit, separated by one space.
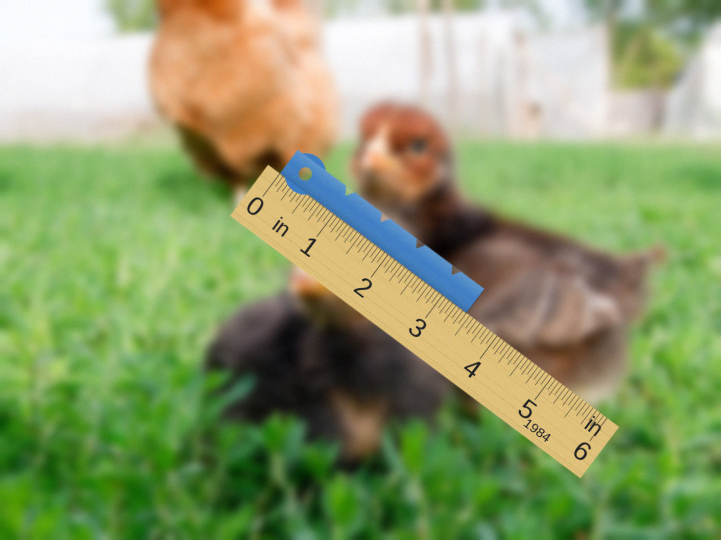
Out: 3.4375 in
